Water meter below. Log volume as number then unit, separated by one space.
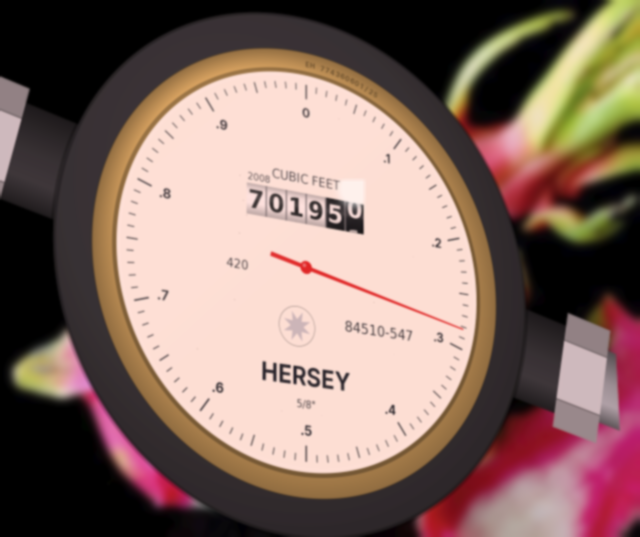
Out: 701950.28 ft³
